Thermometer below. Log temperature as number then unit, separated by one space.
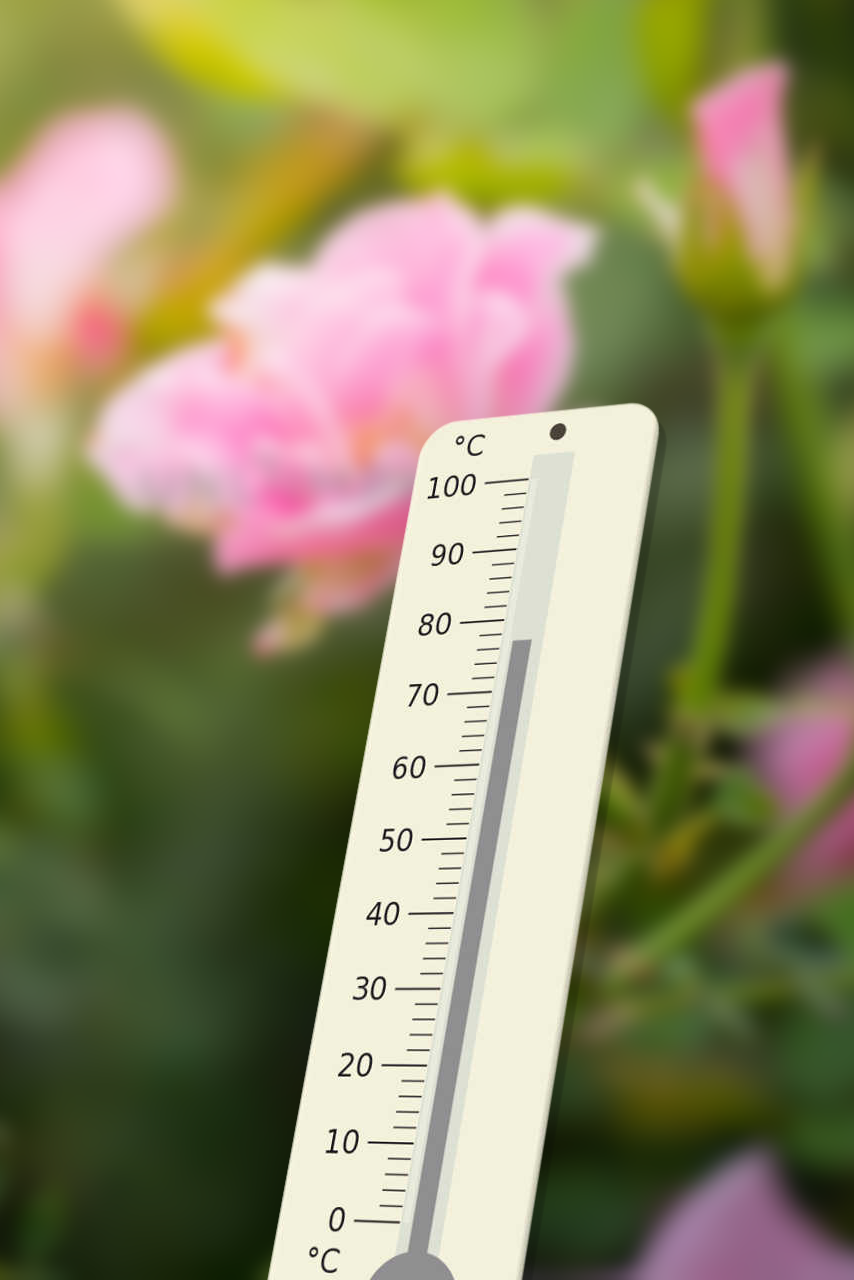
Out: 77 °C
